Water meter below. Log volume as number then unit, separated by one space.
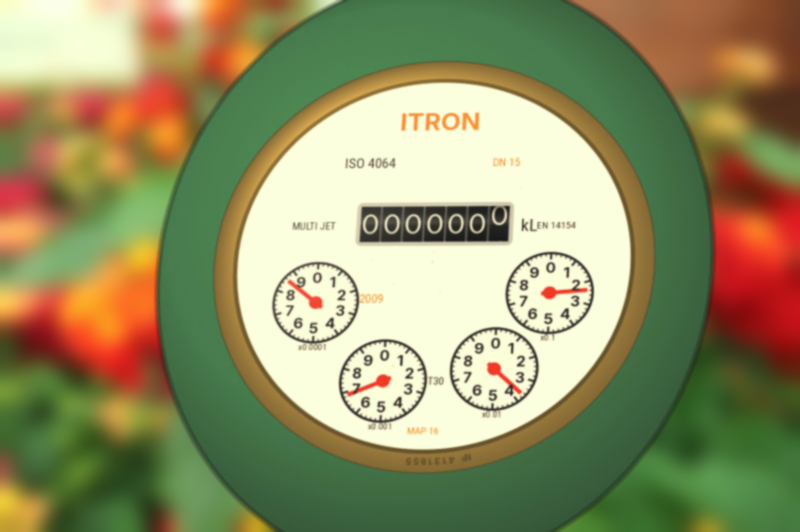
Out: 0.2368 kL
